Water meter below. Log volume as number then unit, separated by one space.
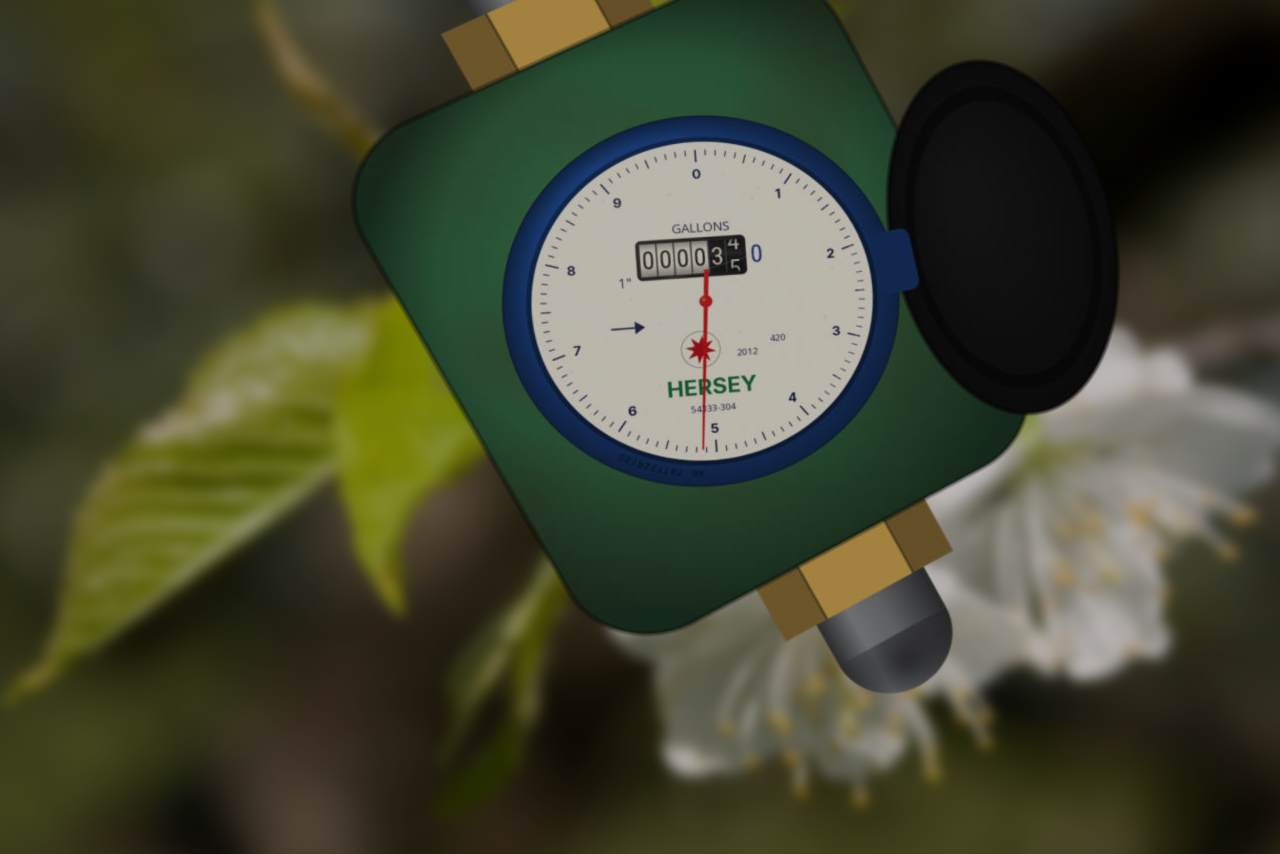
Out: 345.1 gal
